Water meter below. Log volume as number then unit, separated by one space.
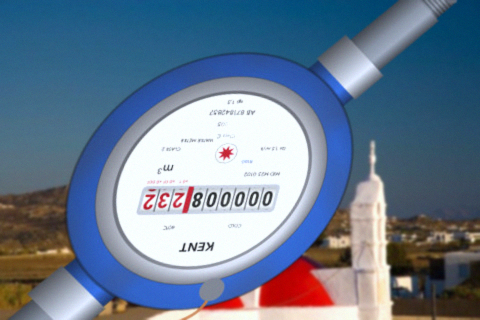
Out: 8.232 m³
